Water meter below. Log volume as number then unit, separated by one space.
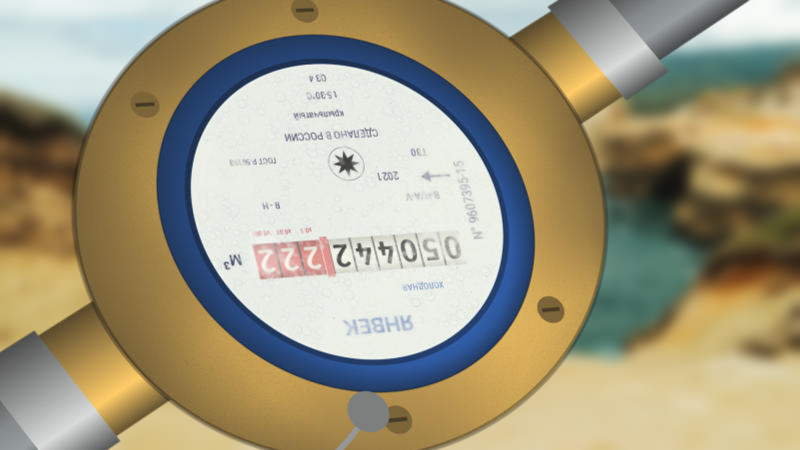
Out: 50442.222 m³
